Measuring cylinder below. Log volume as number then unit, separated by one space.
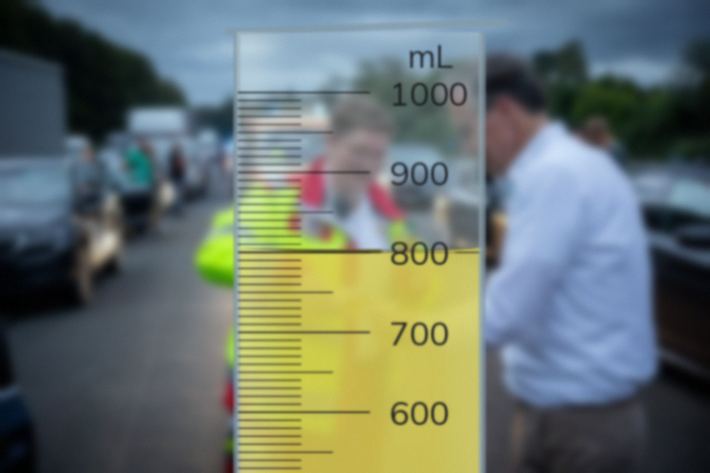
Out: 800 mL
